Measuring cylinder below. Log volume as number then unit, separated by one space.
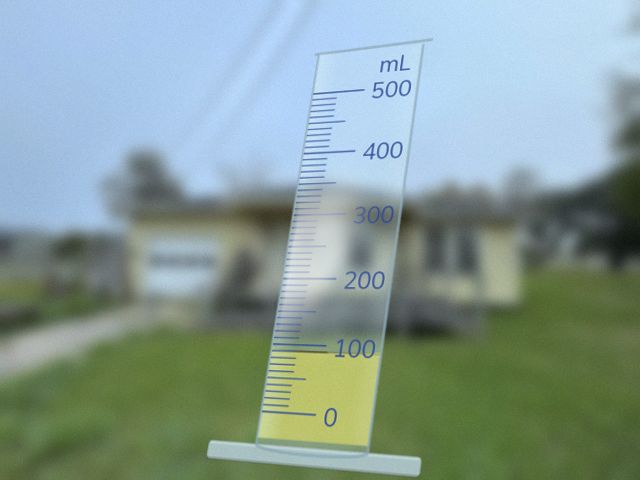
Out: 90 mL
